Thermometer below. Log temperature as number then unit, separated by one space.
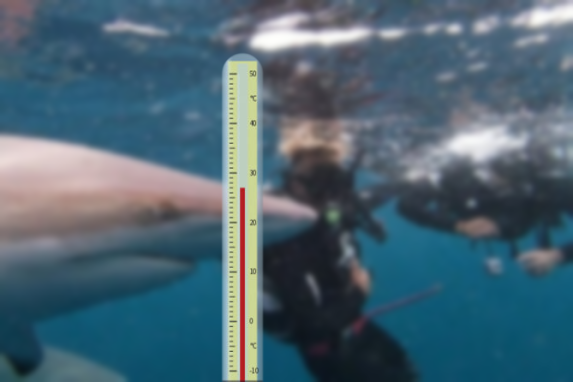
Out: 27 °C
